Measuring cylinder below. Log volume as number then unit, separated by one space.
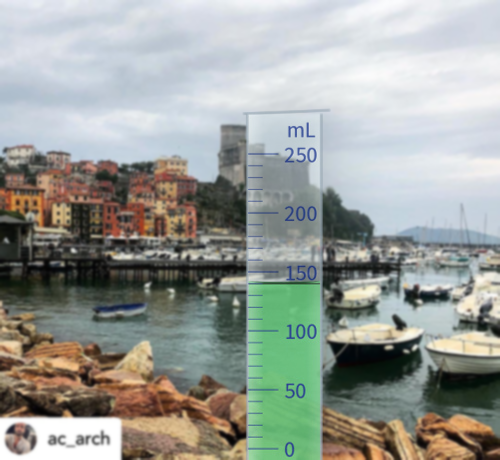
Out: 140 mL
